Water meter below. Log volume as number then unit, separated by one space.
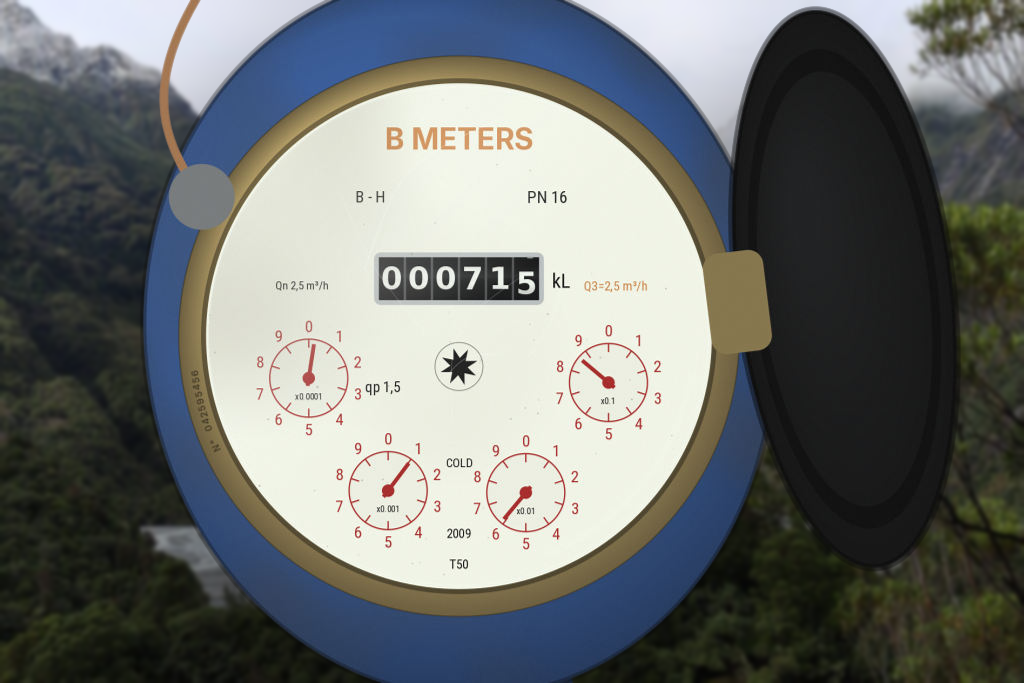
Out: 714.8610 kL
